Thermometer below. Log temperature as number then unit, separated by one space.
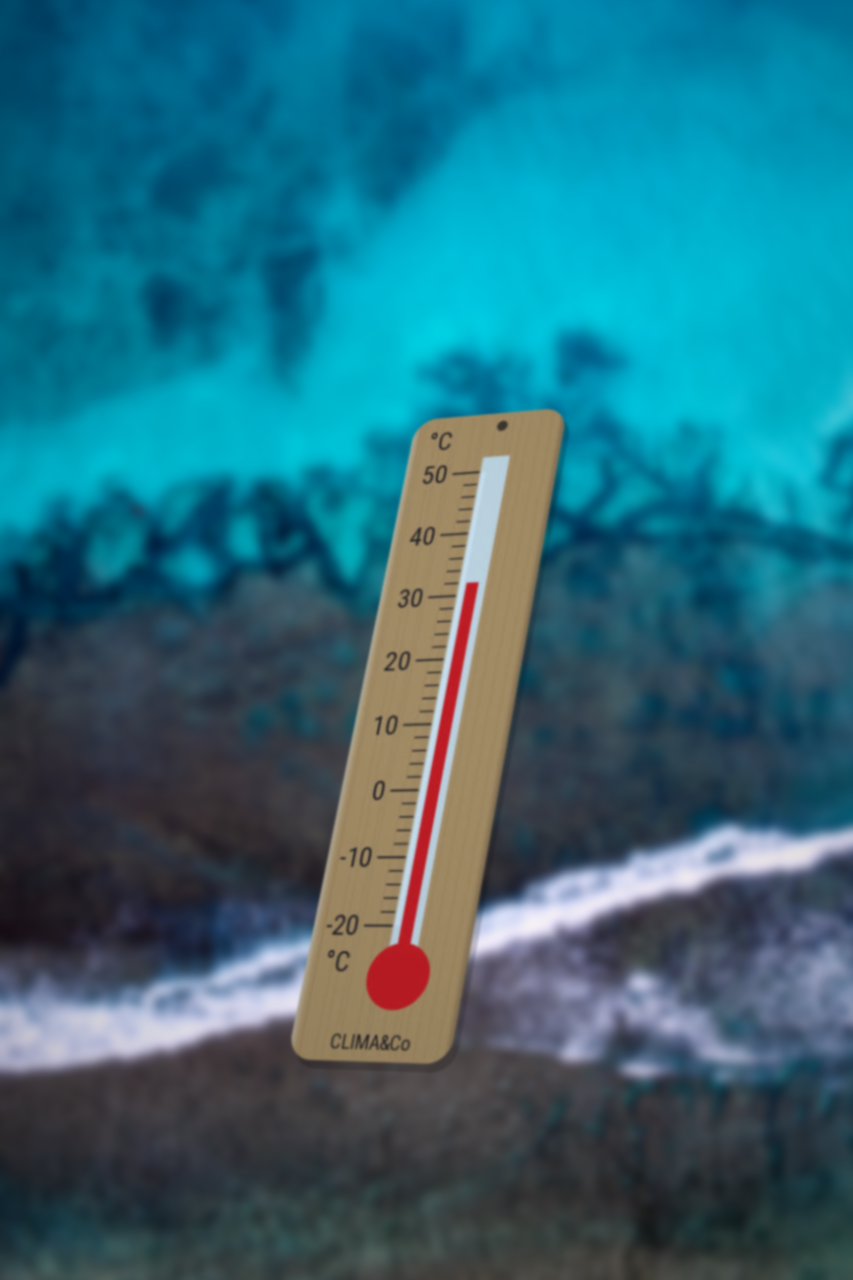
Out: 32 °C
